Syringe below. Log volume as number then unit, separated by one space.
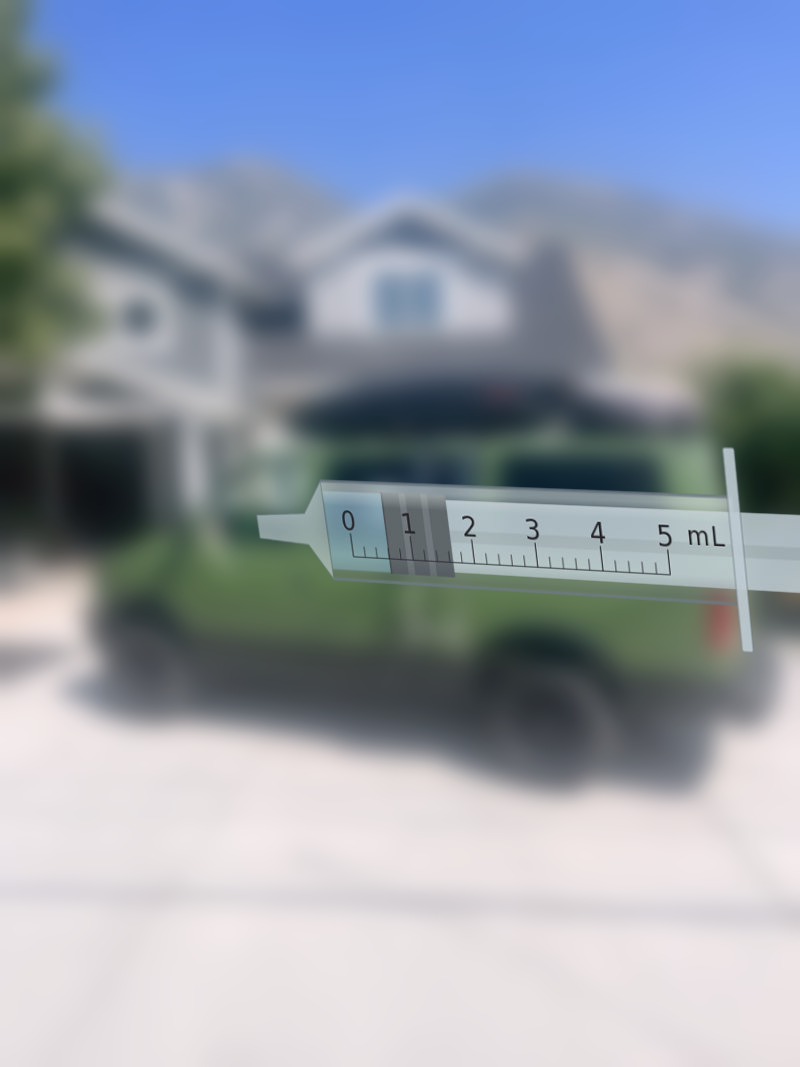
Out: 0.6 mL
